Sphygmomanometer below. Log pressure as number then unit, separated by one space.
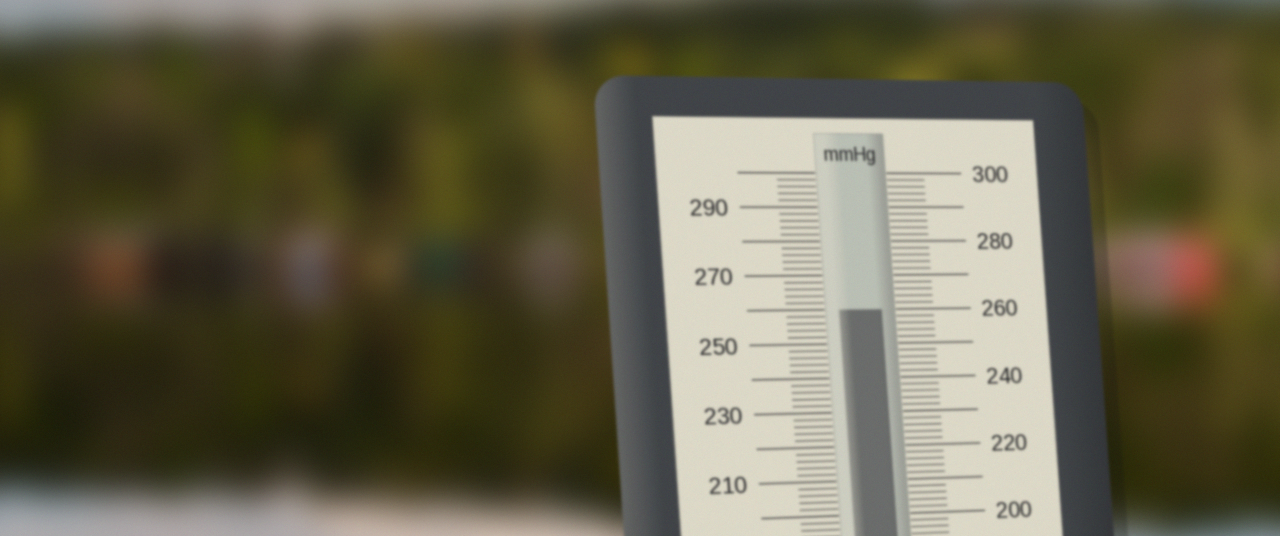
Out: 260 mmHg
